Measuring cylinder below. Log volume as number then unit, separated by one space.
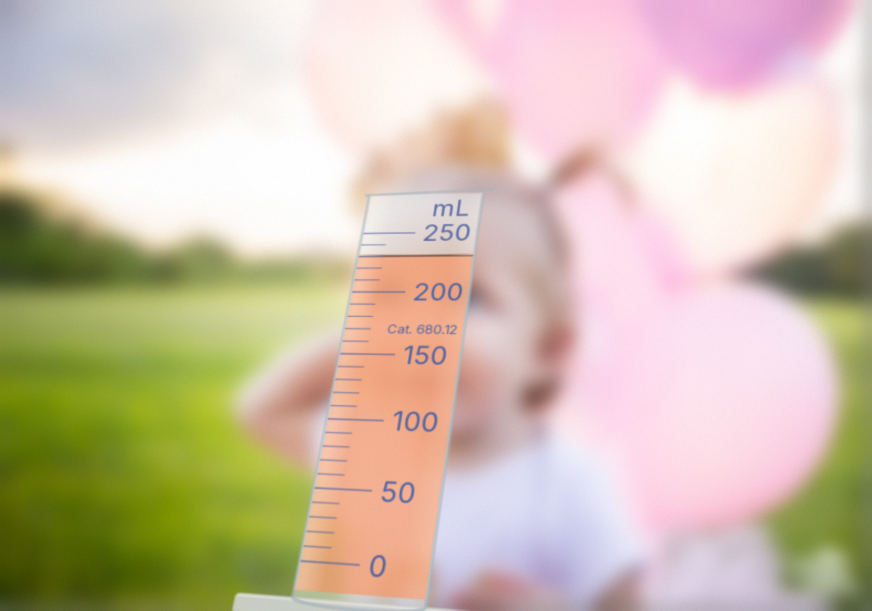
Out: 230 mL
